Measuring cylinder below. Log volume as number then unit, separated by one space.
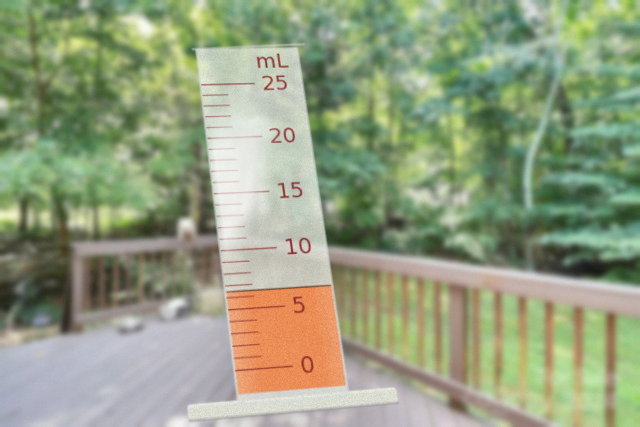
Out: 6.5 mL
